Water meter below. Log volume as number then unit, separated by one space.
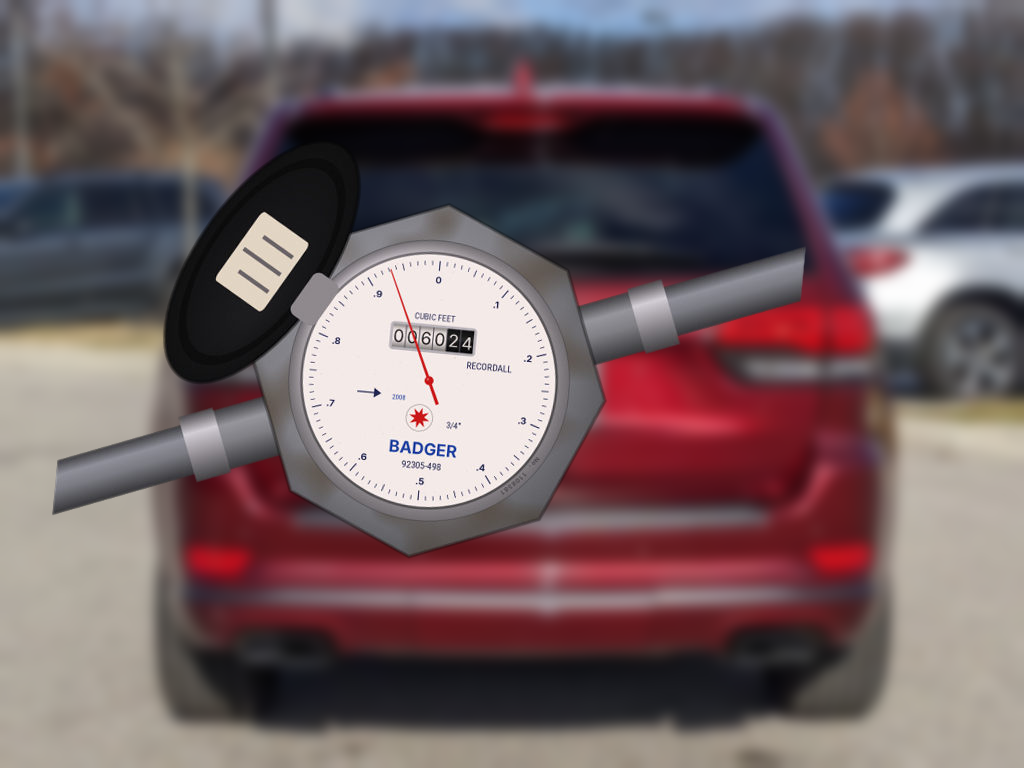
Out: 6023.93 ft³
